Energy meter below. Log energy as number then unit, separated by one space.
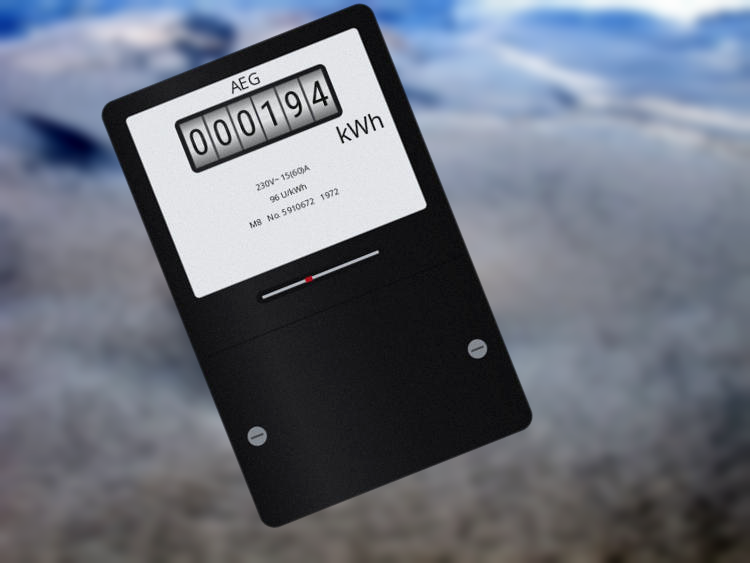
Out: 194 kWh
